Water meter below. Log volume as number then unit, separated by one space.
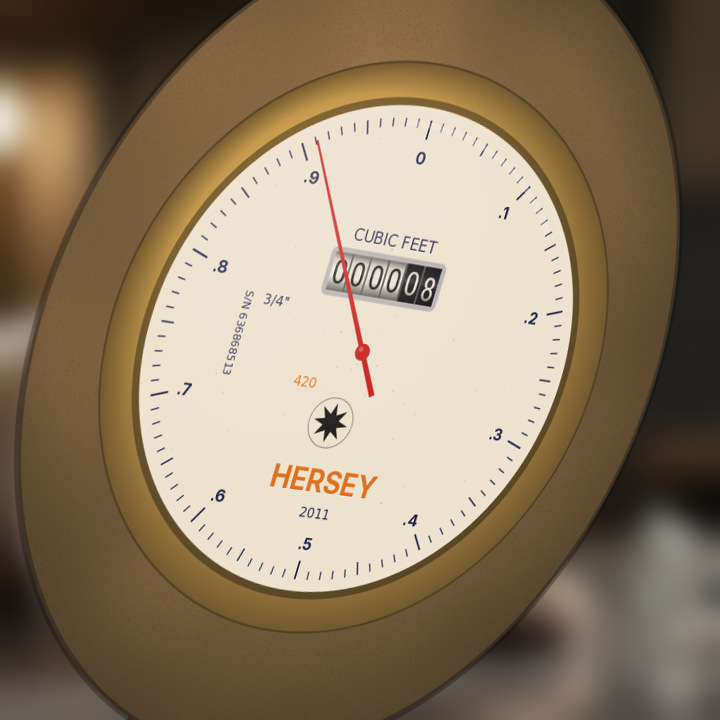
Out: 7.91 ft³
